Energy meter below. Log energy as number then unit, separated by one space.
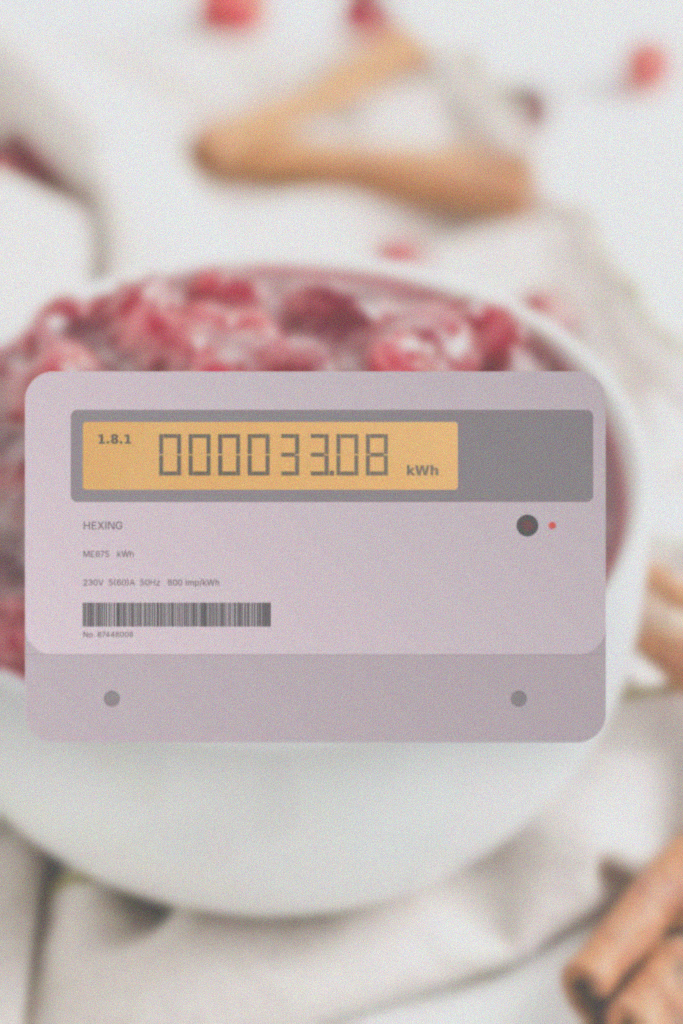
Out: 33.08 kWh
